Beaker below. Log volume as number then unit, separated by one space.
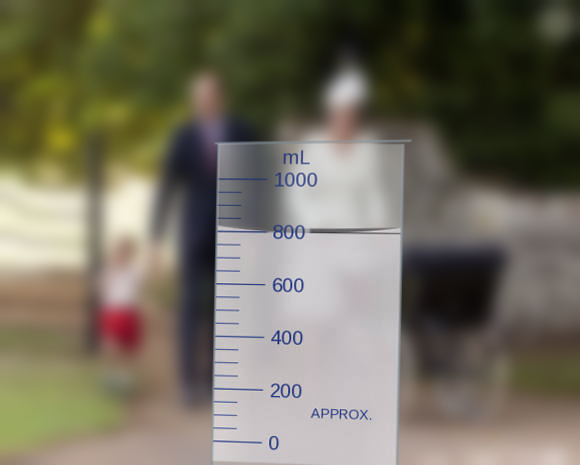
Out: 800 mL
